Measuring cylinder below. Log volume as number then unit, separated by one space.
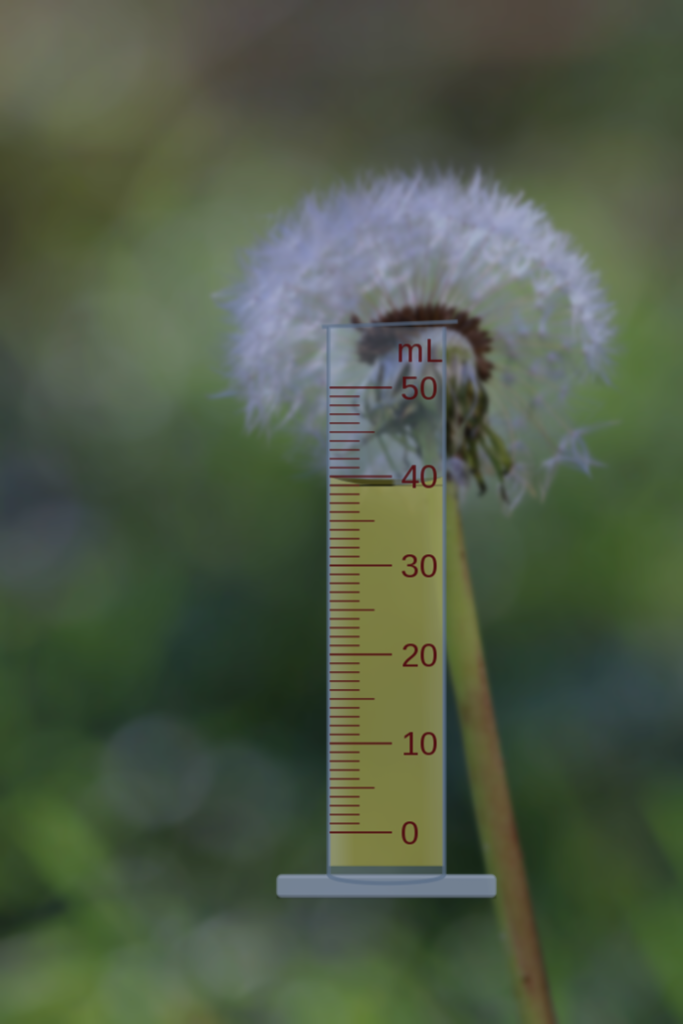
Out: 39 mL
